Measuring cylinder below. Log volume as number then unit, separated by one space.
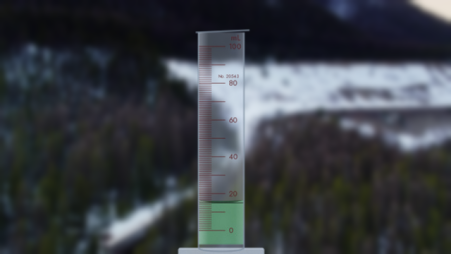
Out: 15 mL
